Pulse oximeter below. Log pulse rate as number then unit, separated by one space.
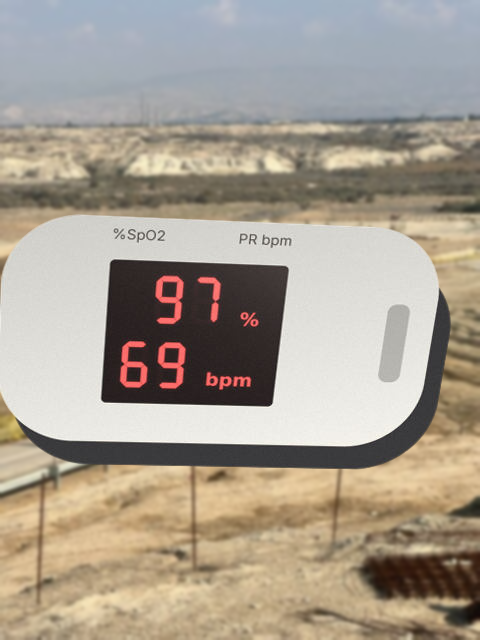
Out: 69 bpm
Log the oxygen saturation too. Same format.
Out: 97 %
